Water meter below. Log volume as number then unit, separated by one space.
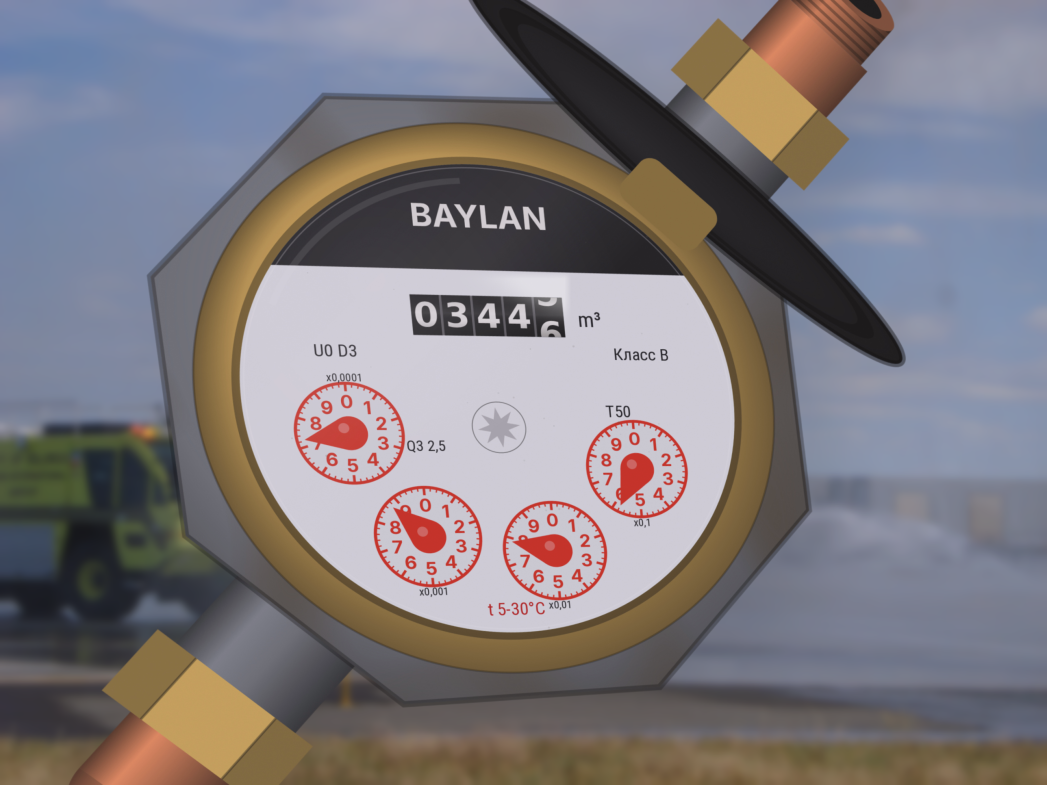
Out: 3445.5787 m³
